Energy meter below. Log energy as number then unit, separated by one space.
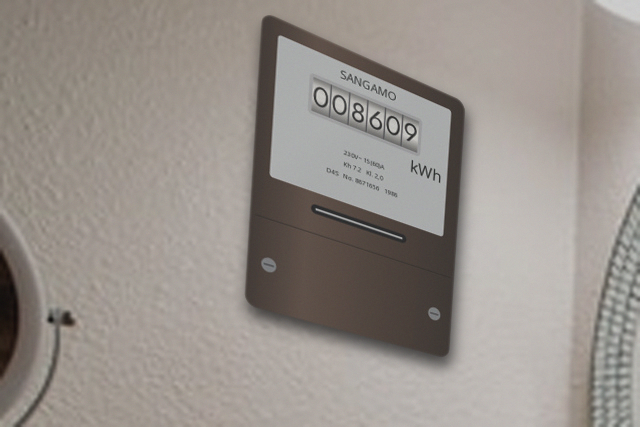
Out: 8609 kWh
